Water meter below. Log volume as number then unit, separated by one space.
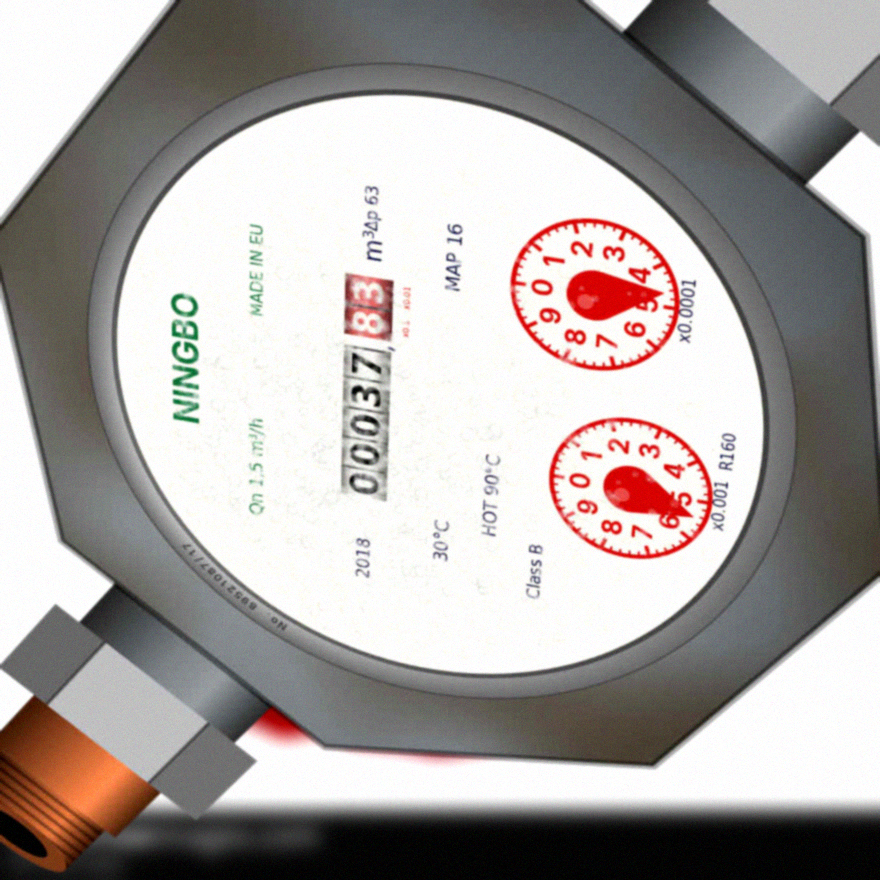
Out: 37.8354 m³
